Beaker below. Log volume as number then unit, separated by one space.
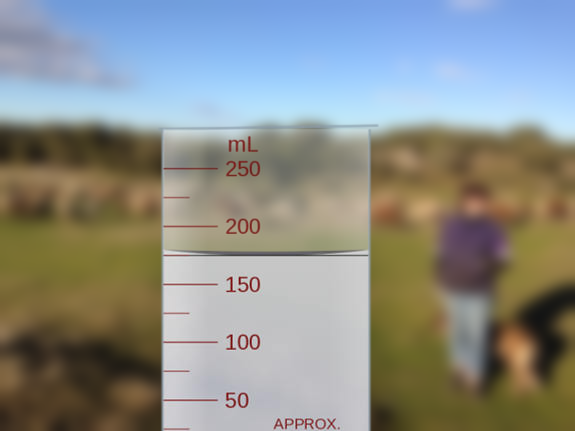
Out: 175 mL
